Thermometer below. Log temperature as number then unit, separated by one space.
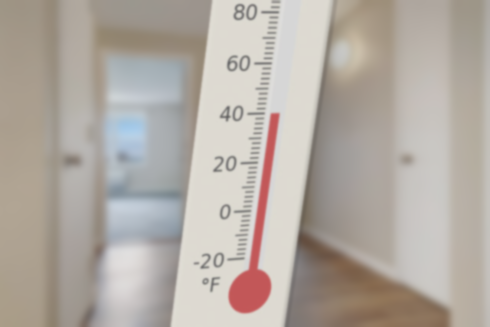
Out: 40 °F
